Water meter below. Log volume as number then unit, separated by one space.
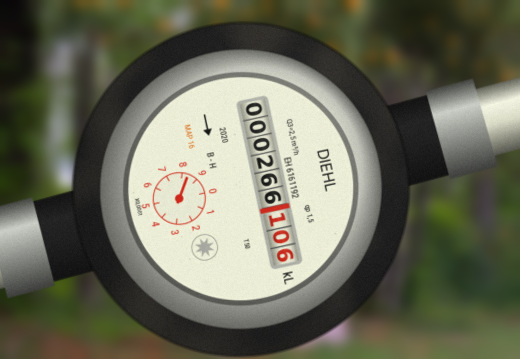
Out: 266.1068 kL
